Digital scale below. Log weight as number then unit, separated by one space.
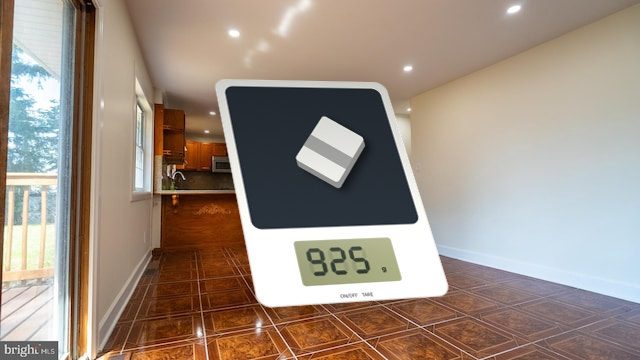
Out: 925 g
